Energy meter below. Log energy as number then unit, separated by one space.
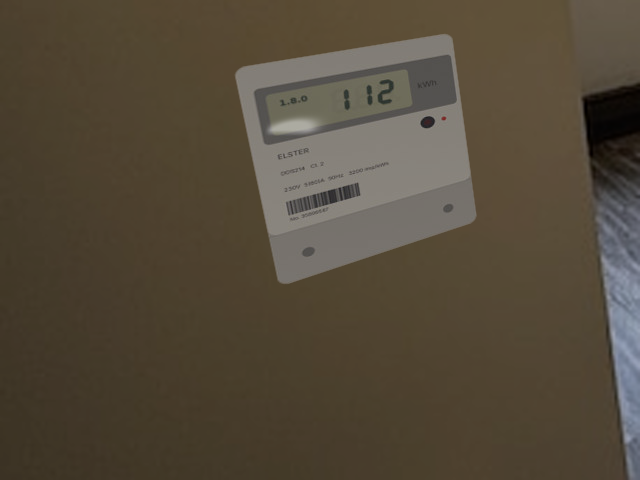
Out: 112 kWh
